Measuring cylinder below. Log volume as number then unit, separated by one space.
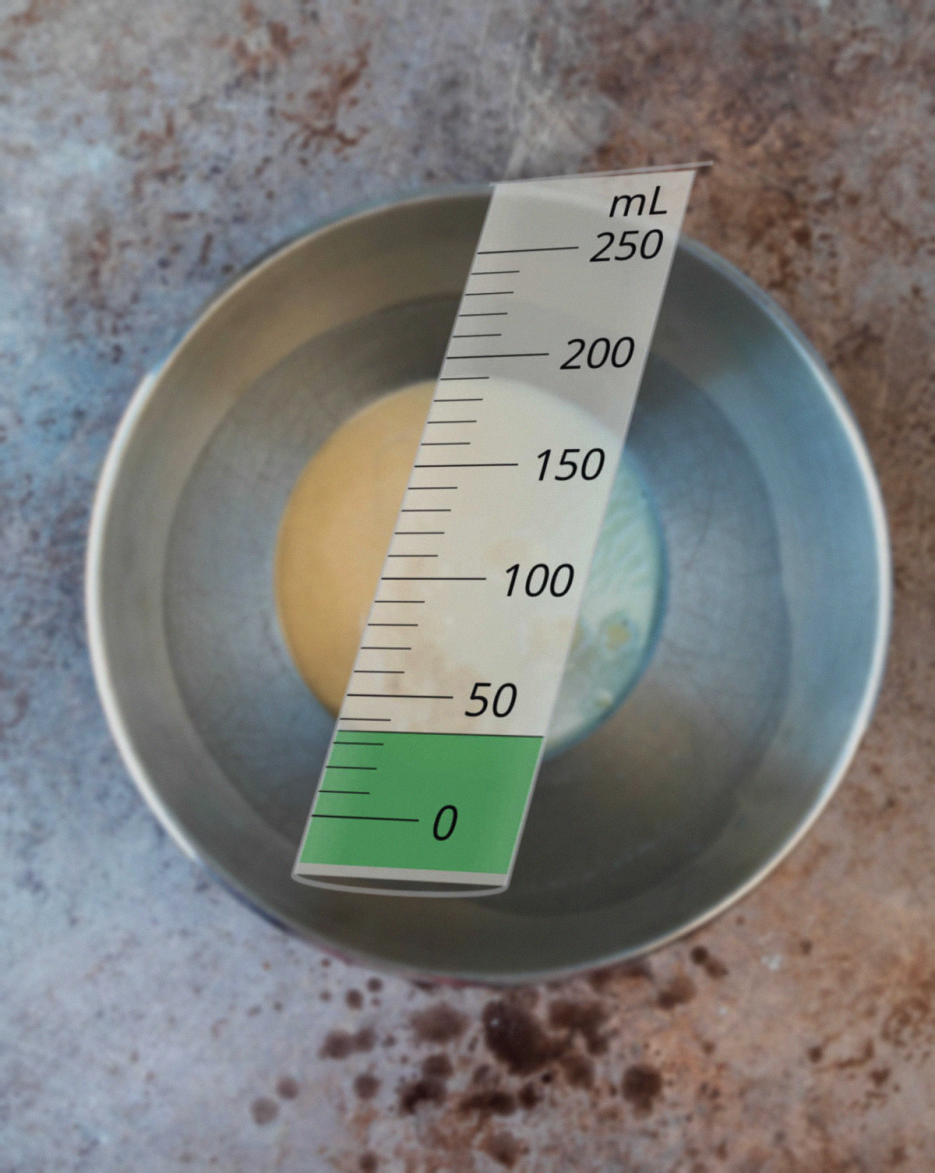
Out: 35 mL
